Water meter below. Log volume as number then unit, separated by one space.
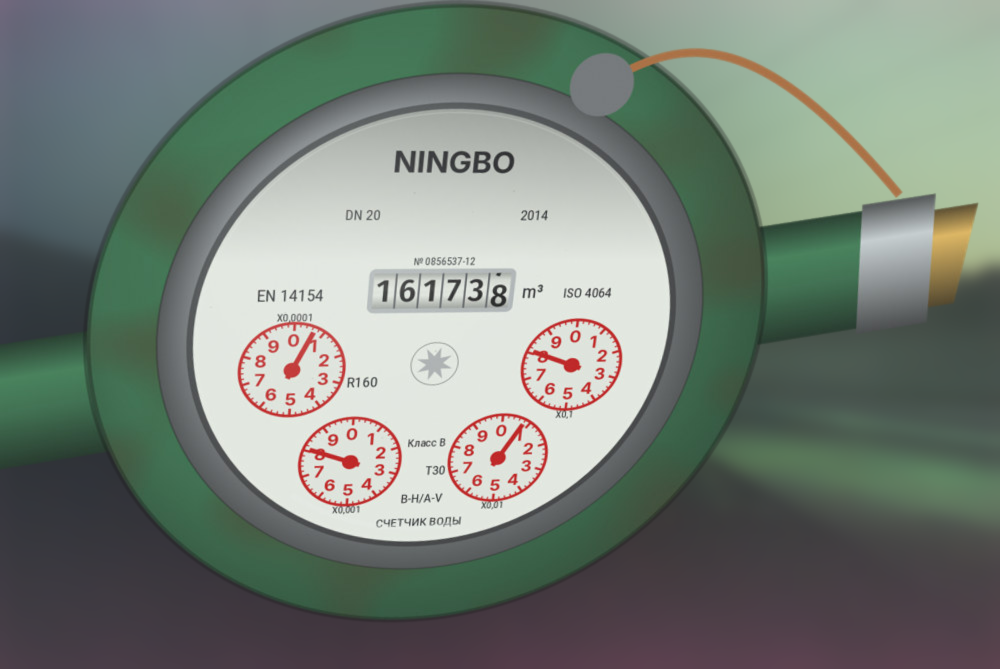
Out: 161737.8080 m³
